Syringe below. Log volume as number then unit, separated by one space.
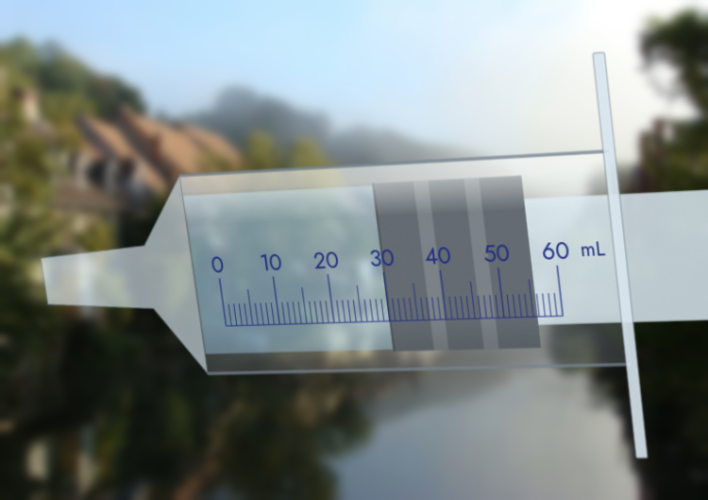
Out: 30 mL
